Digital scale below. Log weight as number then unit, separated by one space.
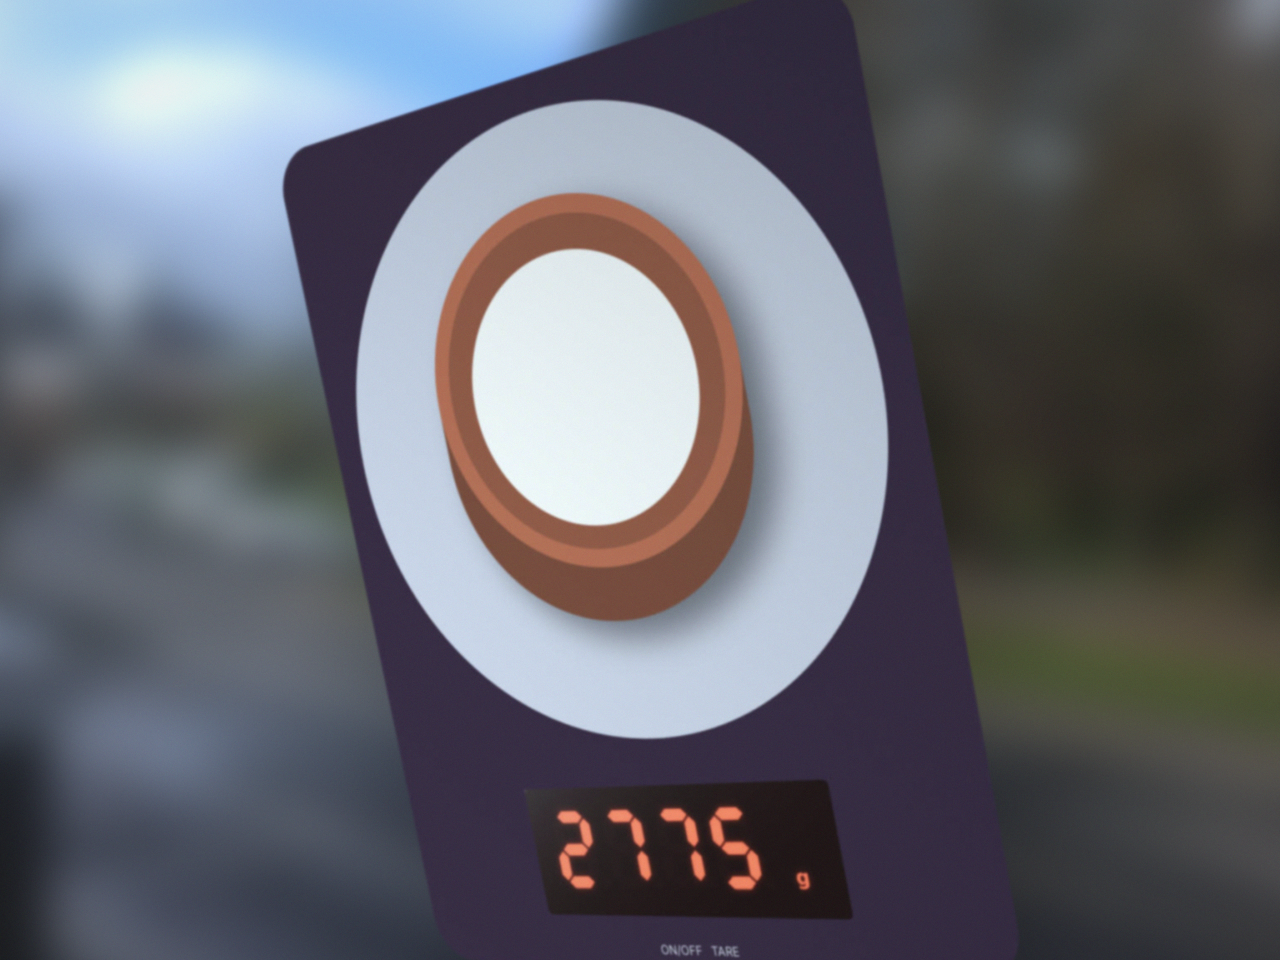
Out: 2775 g
